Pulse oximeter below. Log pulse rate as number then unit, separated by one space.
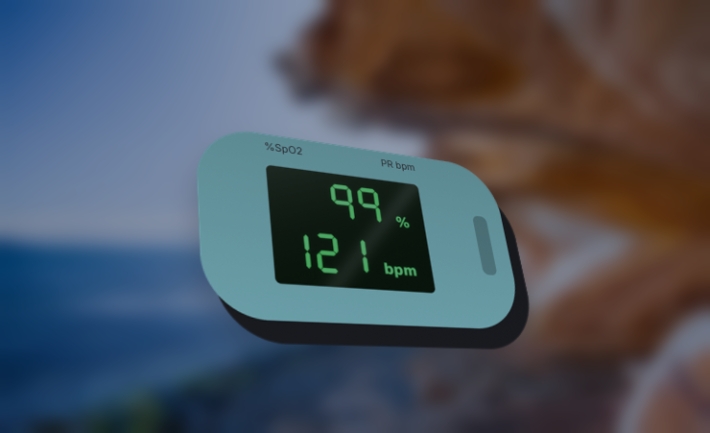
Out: 121 bpm
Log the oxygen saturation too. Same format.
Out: 99 %
